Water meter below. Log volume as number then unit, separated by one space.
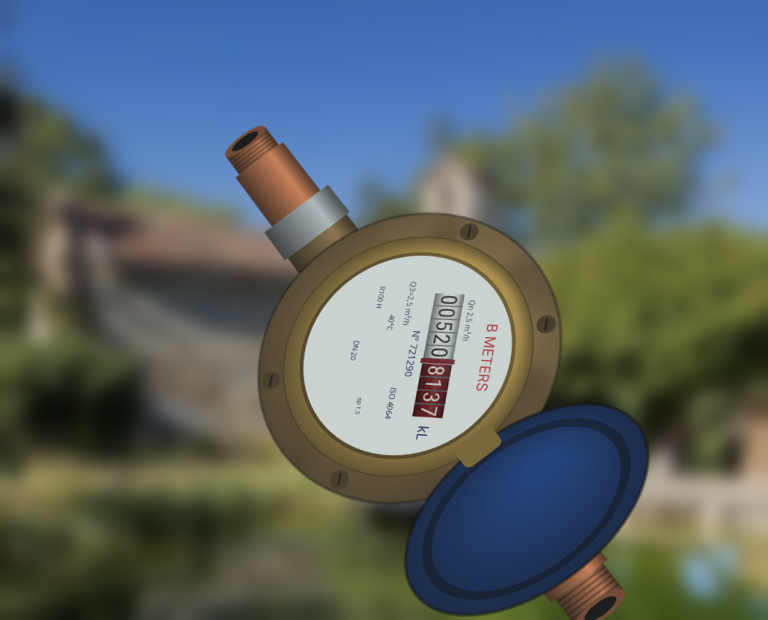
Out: 520.8137 kL
